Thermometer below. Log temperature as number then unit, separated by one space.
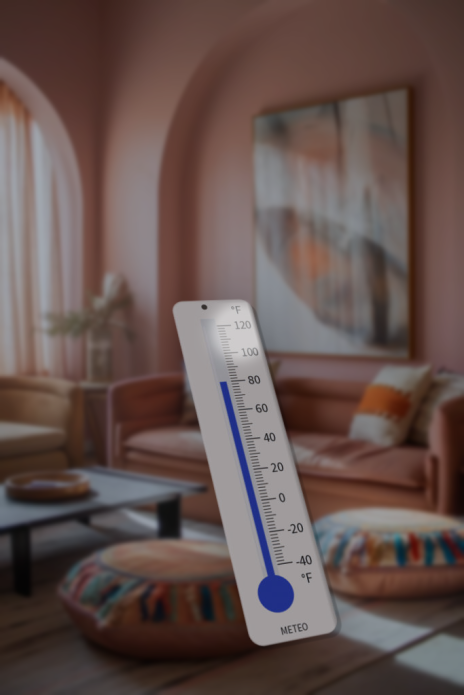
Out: 80 °F
